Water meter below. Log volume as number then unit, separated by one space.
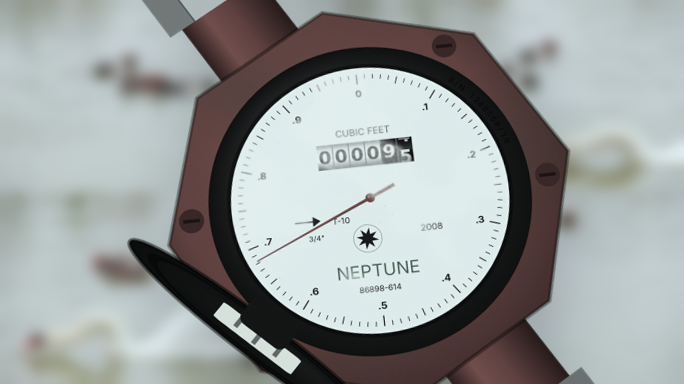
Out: 94.68 ft³
